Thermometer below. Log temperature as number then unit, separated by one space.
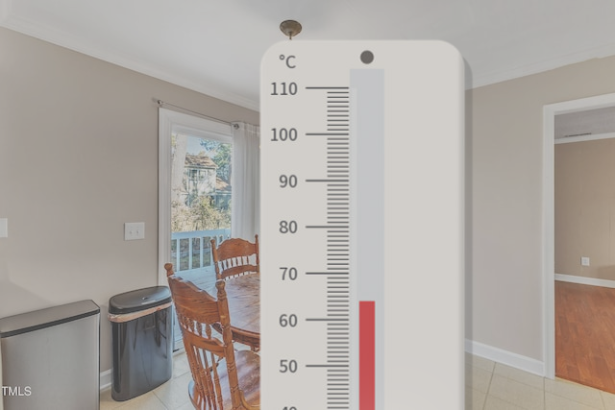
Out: 64 °C
